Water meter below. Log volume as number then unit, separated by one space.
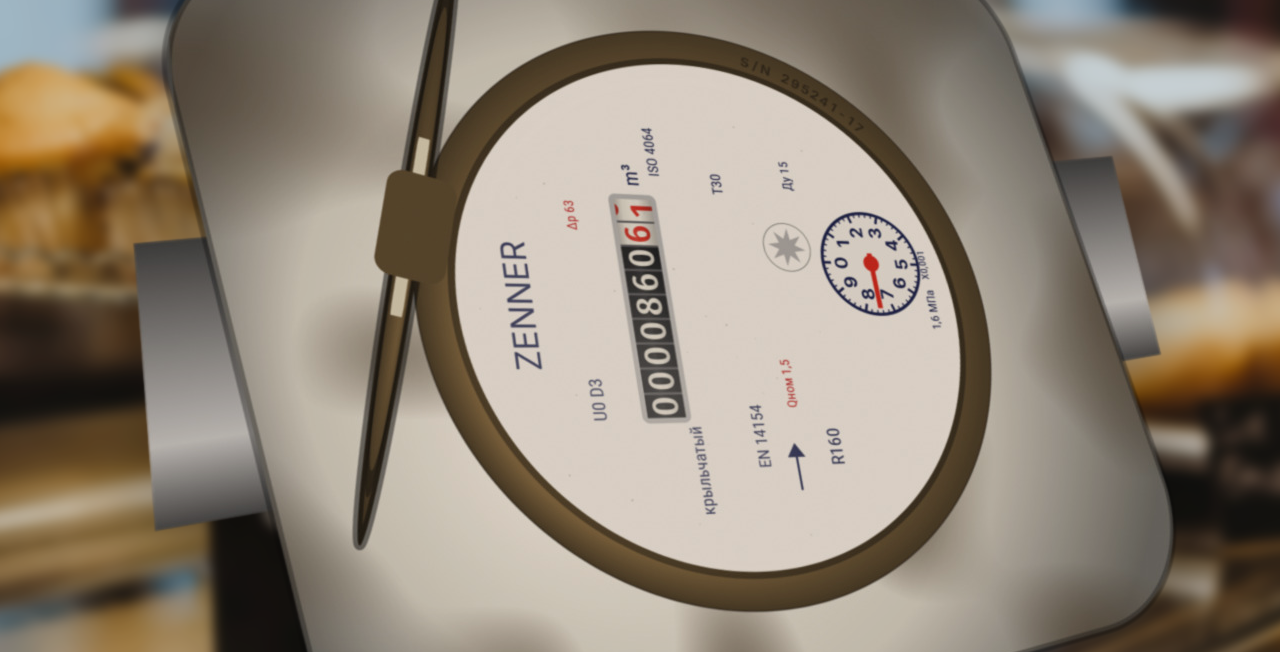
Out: 860.607 m³
